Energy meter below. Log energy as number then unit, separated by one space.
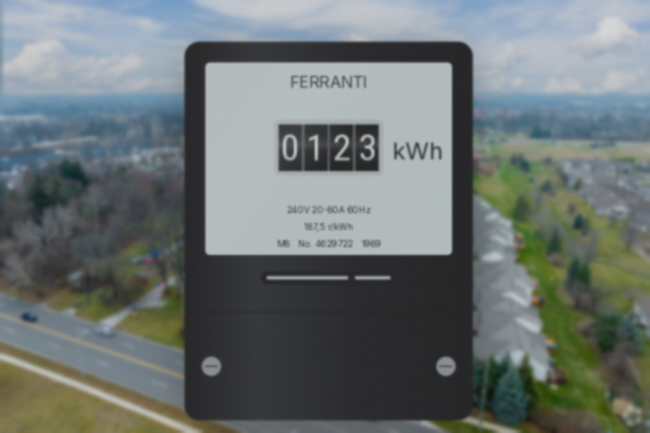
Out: 123 kWh
